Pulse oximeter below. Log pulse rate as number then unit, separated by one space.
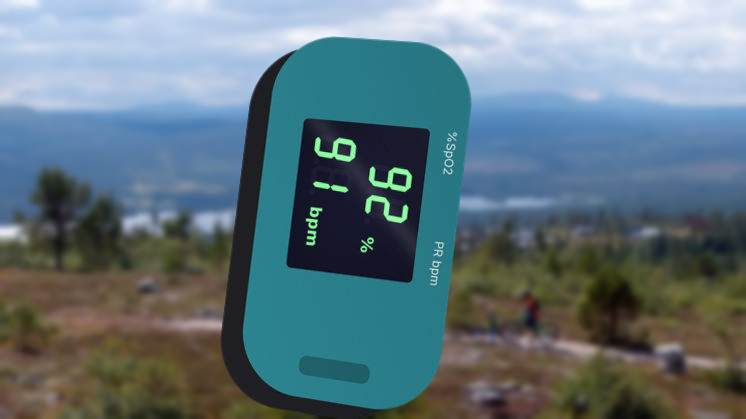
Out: 91 bpm
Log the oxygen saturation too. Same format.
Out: 92 %
